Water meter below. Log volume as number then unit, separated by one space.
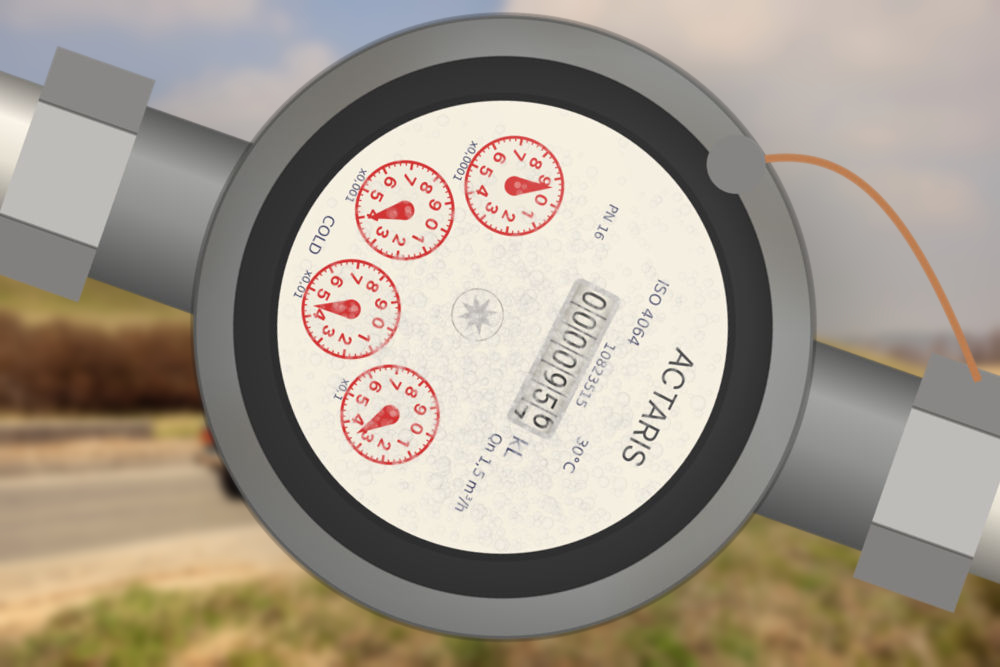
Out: 956.3439 kL
